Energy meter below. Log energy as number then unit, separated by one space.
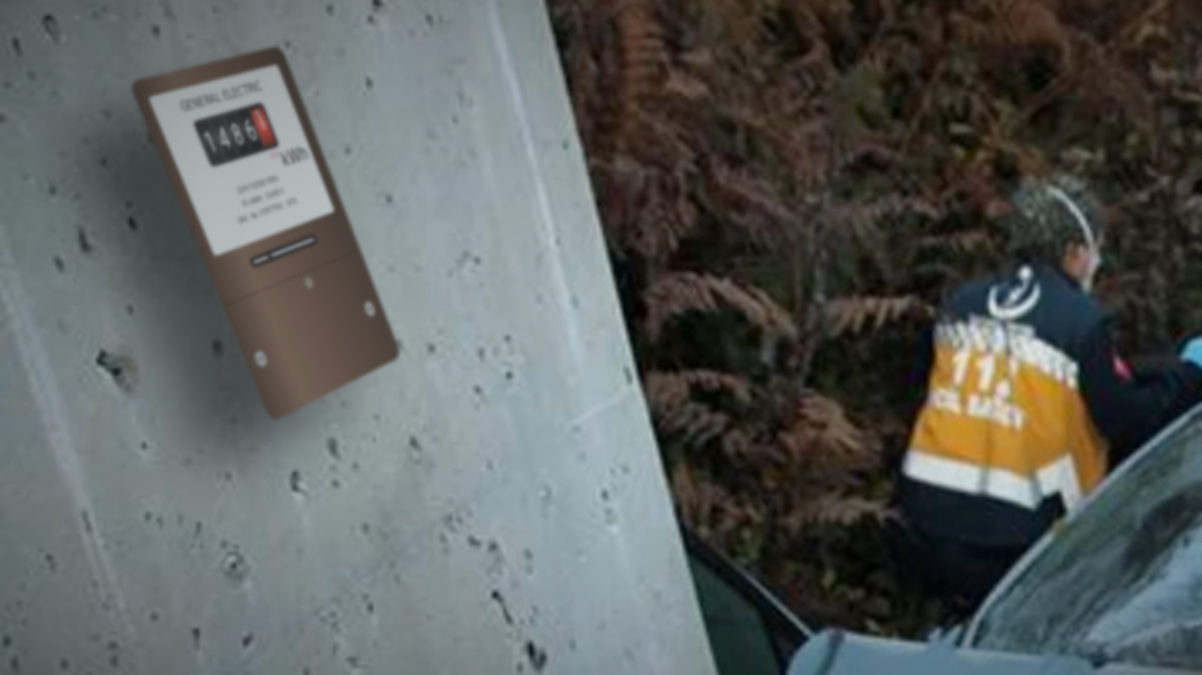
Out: 1486.1 kWh
